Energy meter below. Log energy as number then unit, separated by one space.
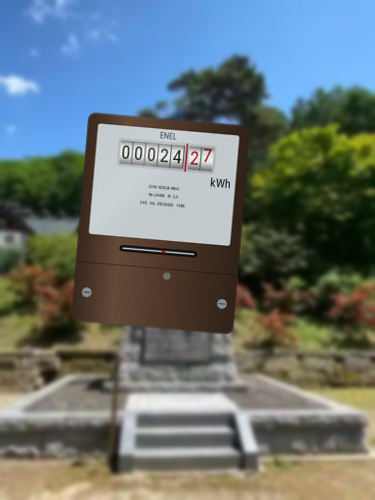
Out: 24.27 kWh
